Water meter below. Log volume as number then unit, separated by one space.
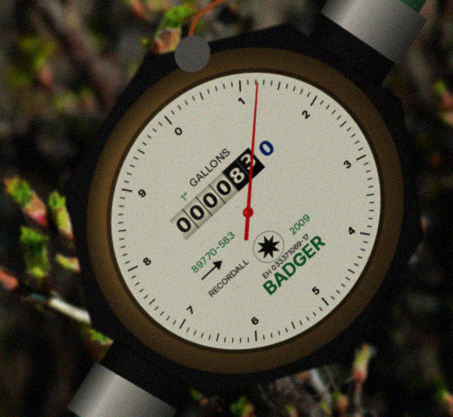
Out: 831.2 gal
